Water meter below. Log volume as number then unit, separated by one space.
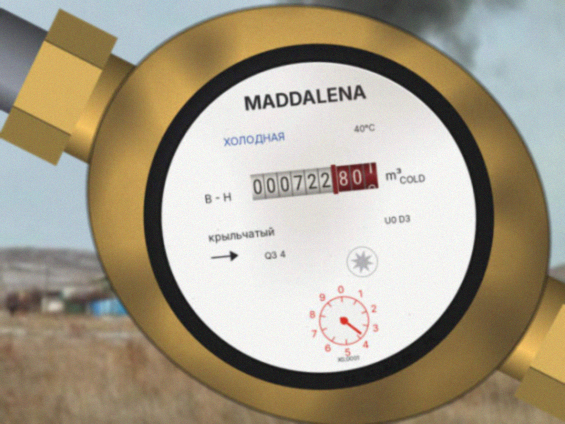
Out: 722.8013 m³
